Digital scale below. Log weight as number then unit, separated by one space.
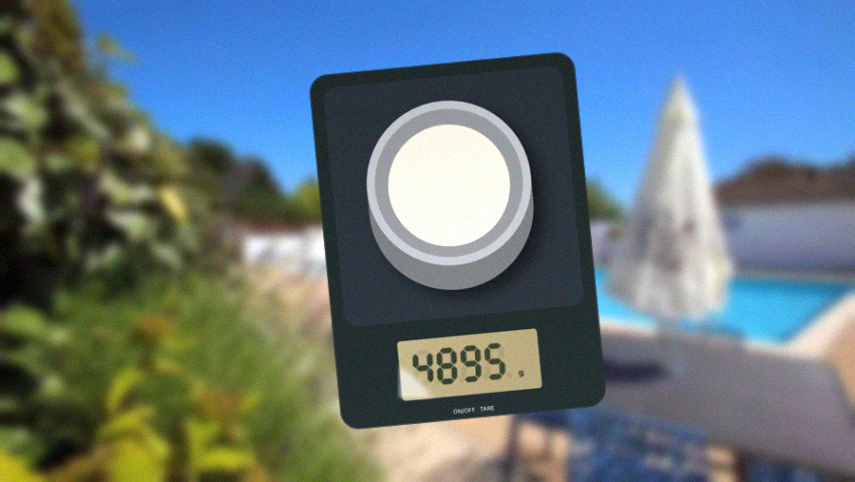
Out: 4895 g
